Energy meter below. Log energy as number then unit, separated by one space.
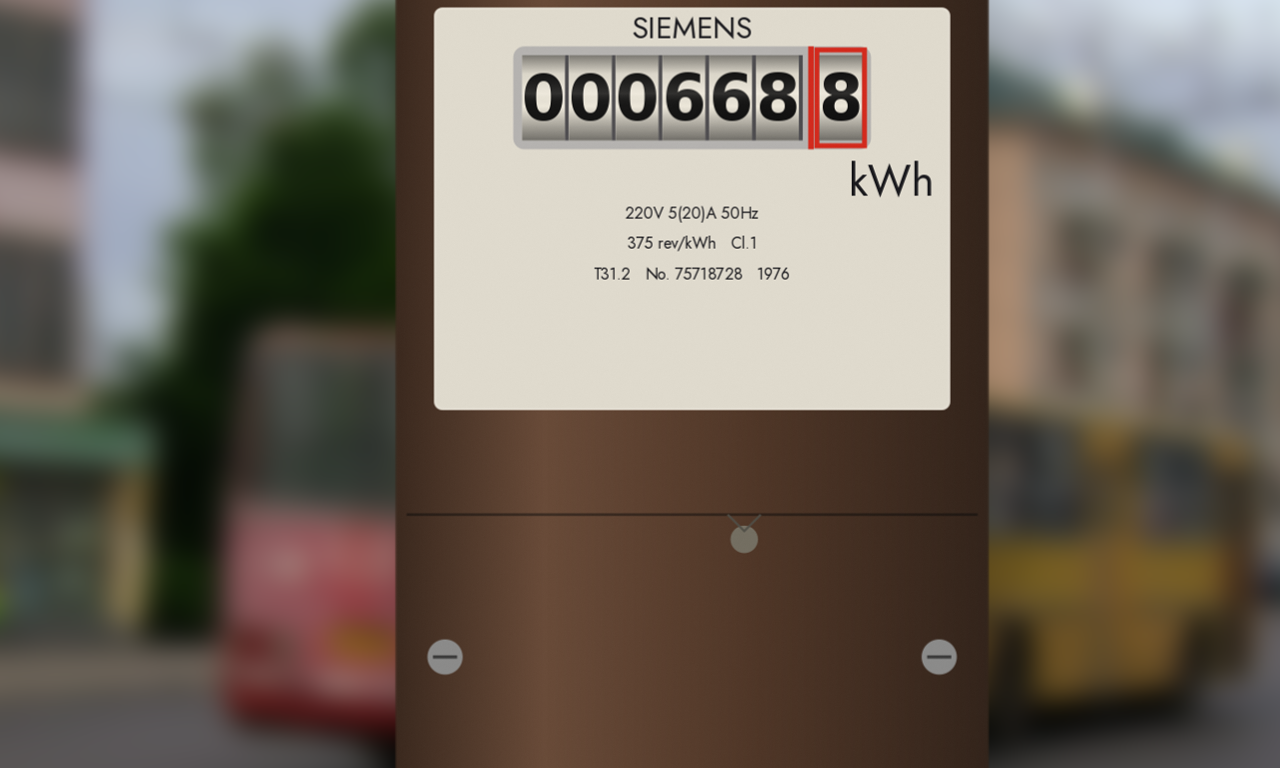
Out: 668.8 kWh
